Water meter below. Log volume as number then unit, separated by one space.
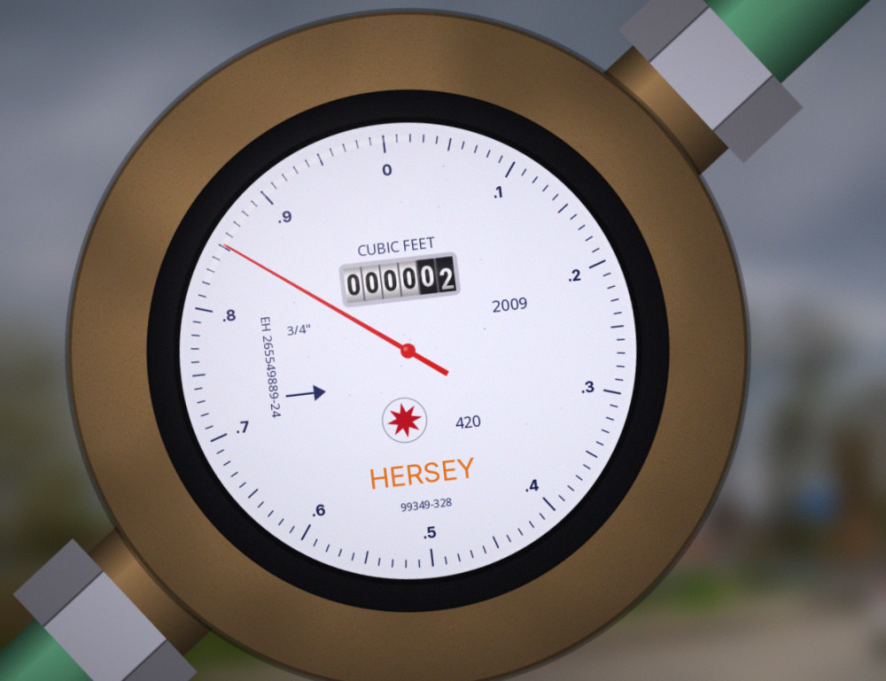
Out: 1.85 ft³
